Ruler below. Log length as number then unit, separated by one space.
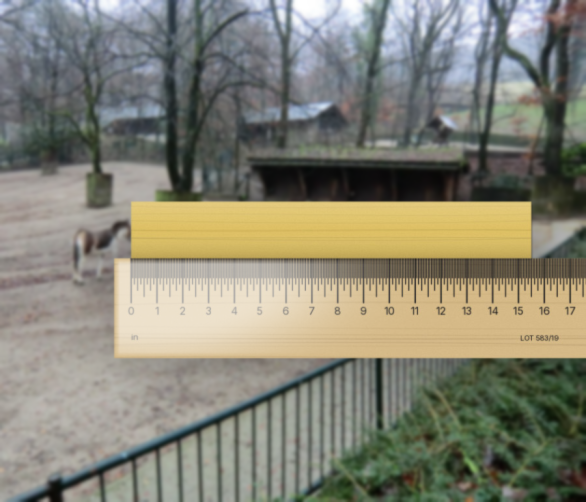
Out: 15.5 in
